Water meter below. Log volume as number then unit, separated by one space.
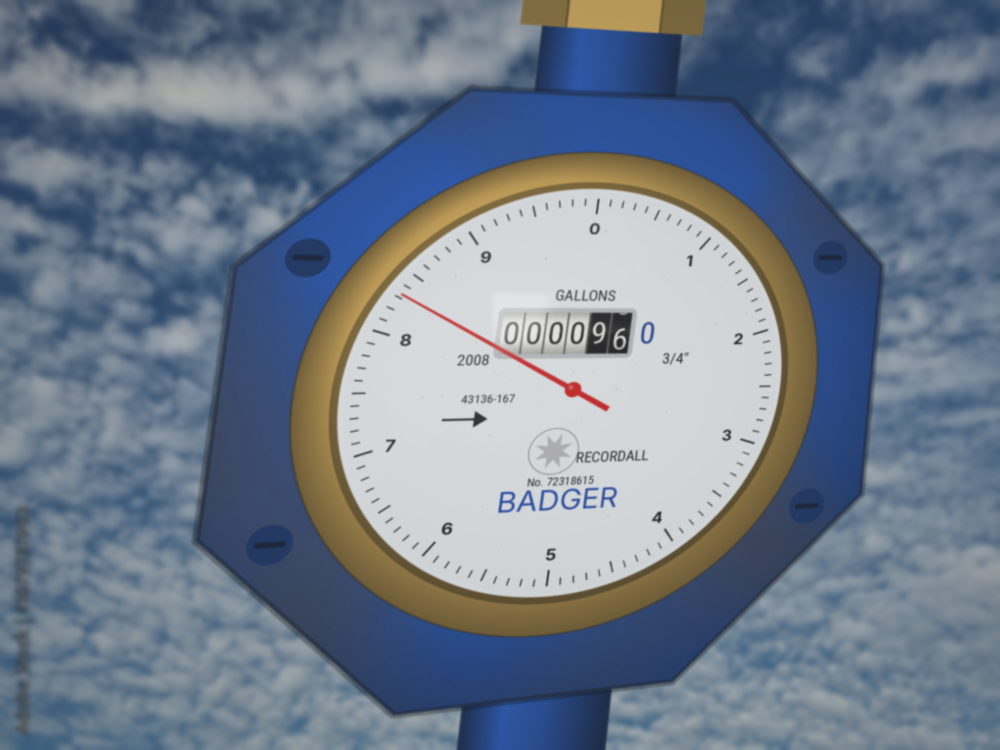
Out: 958.3 gal
